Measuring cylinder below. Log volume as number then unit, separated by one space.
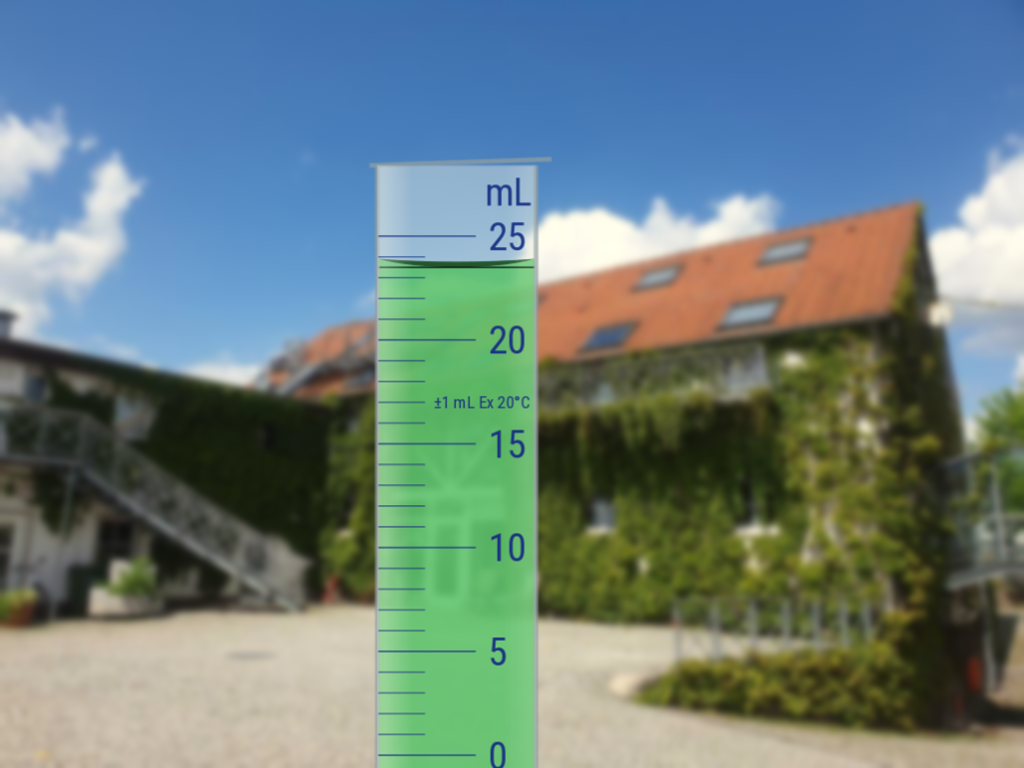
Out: 23.5 mL
